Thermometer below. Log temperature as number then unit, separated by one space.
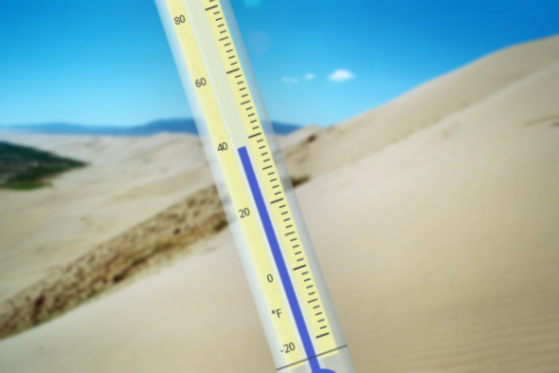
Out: 38 °F
